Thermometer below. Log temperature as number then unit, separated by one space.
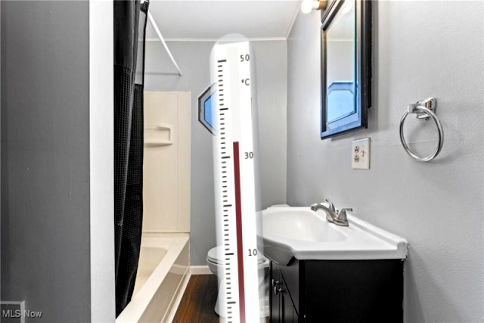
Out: 33 °C
